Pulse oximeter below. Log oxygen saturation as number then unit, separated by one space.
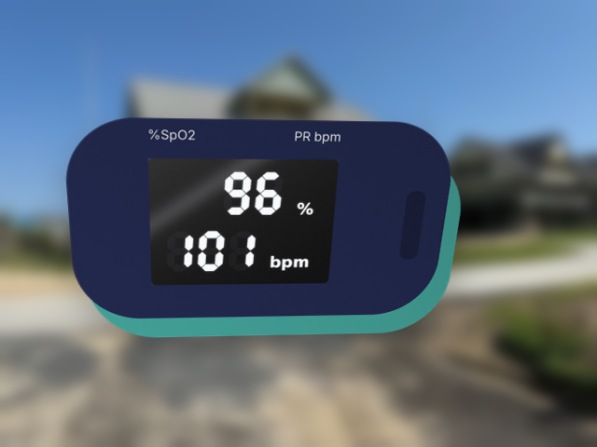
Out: 96 %
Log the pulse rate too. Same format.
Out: 101 bpm
